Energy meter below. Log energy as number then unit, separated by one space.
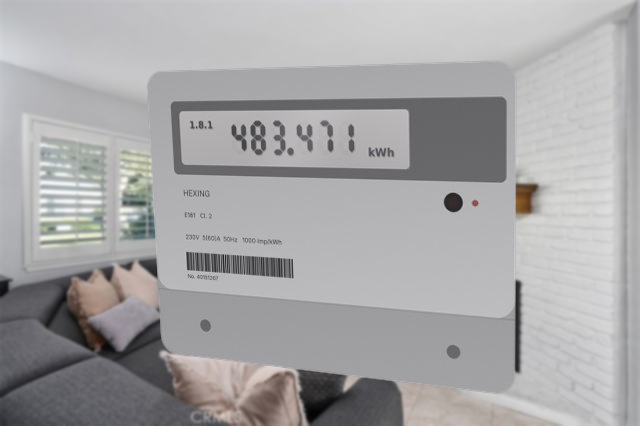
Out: 483.471 kWh
